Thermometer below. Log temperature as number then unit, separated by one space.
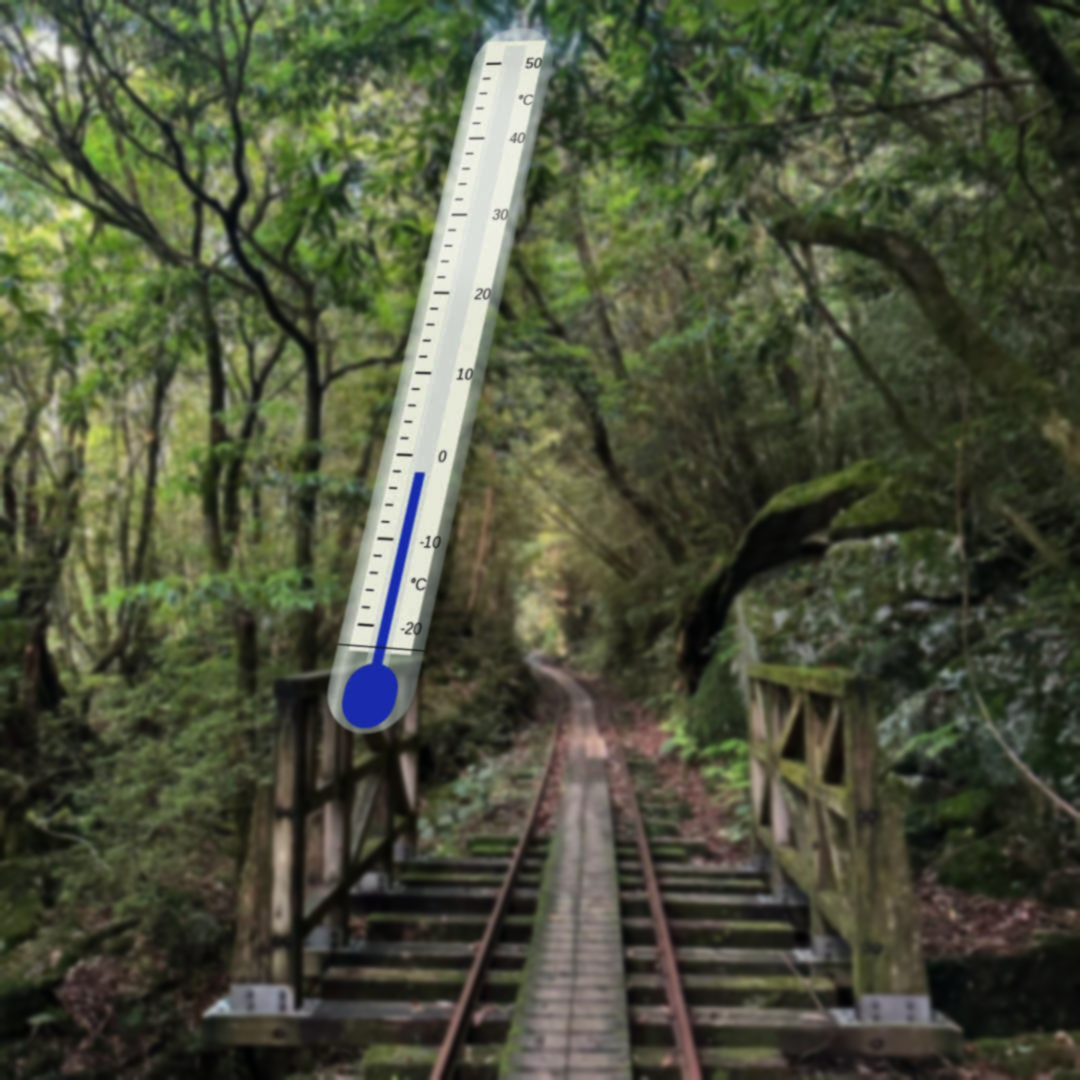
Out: -2 °C
